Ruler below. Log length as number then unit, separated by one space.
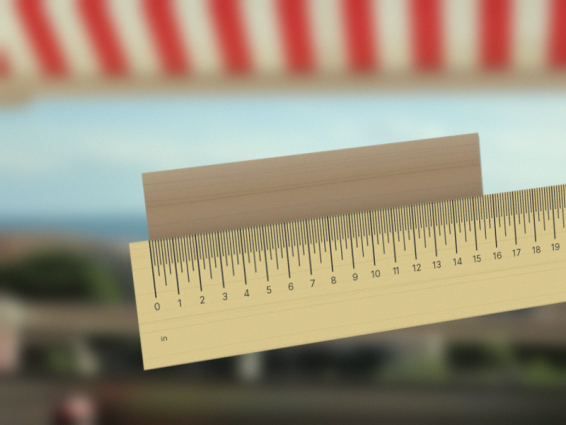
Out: 15.5 in
